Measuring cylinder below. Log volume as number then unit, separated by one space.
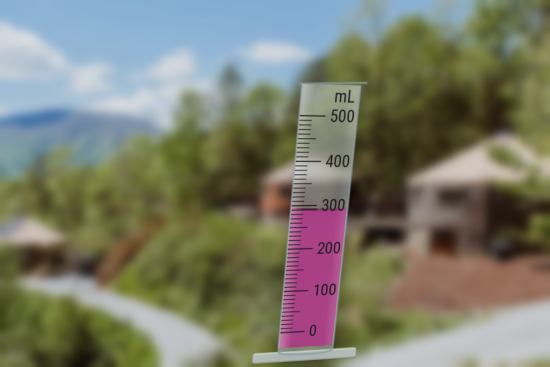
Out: 290 mL
